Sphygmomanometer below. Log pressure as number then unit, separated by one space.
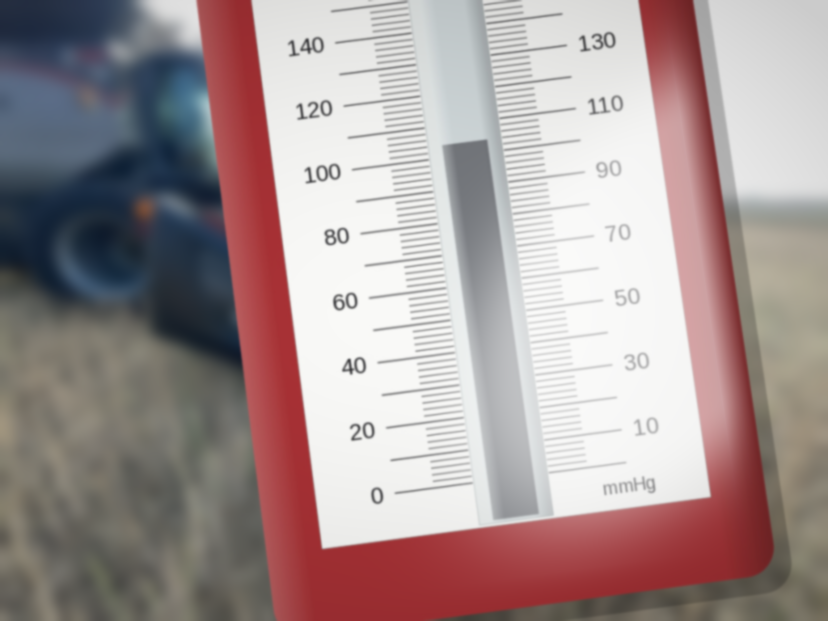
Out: 104 mmHg
